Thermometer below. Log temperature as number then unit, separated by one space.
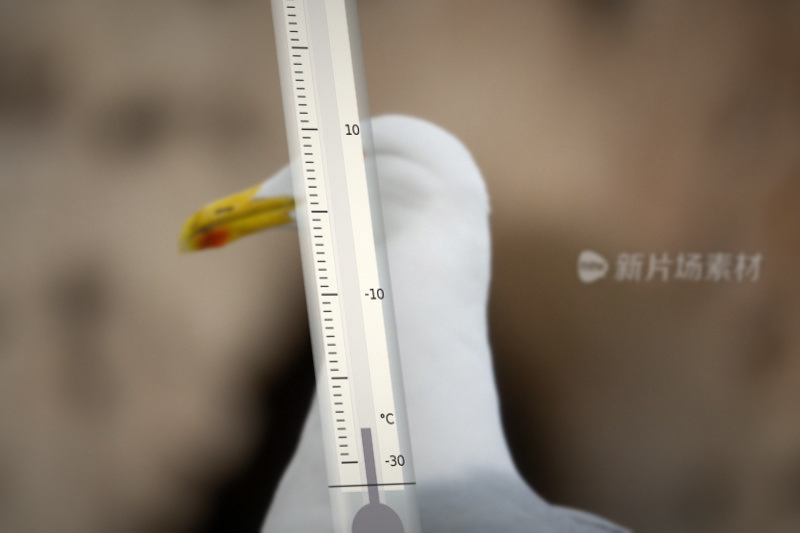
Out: -26 °C
